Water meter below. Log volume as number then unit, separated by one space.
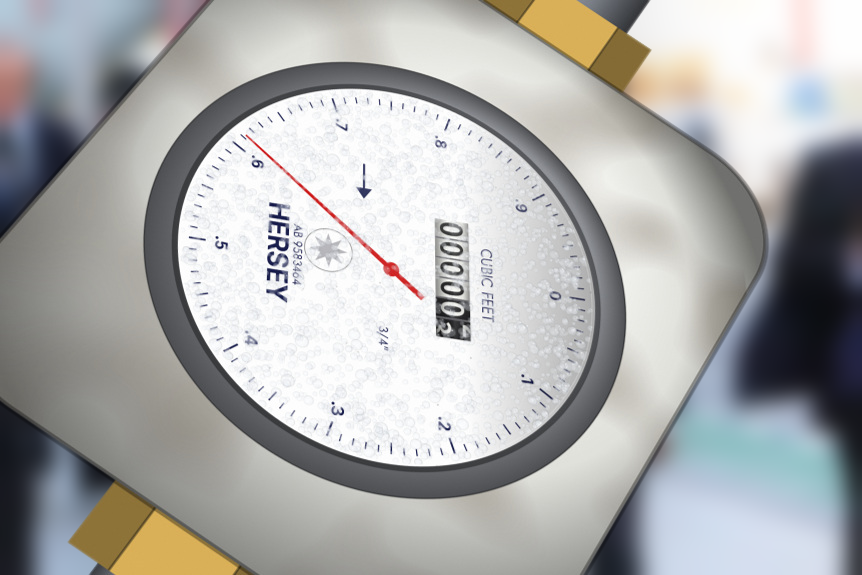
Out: 2.61 ft³
